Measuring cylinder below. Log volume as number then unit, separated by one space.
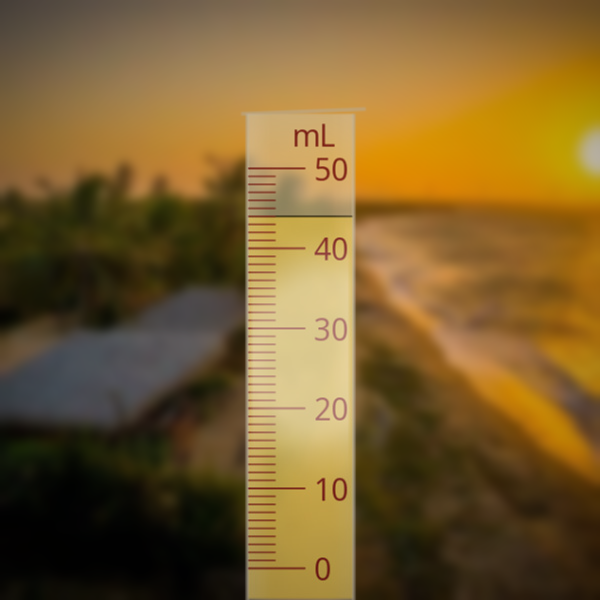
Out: 44 mL
